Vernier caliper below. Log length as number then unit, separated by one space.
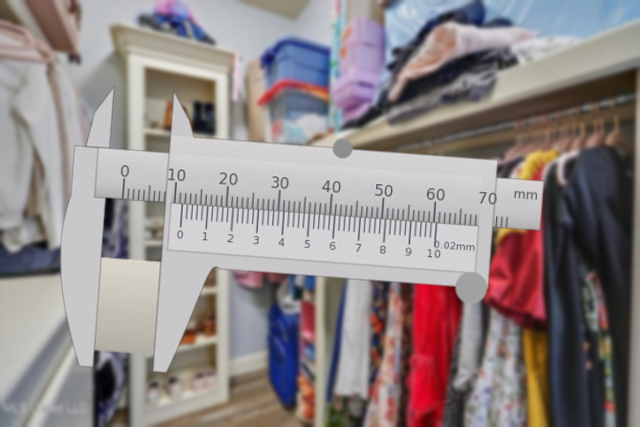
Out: 11.5 mm
